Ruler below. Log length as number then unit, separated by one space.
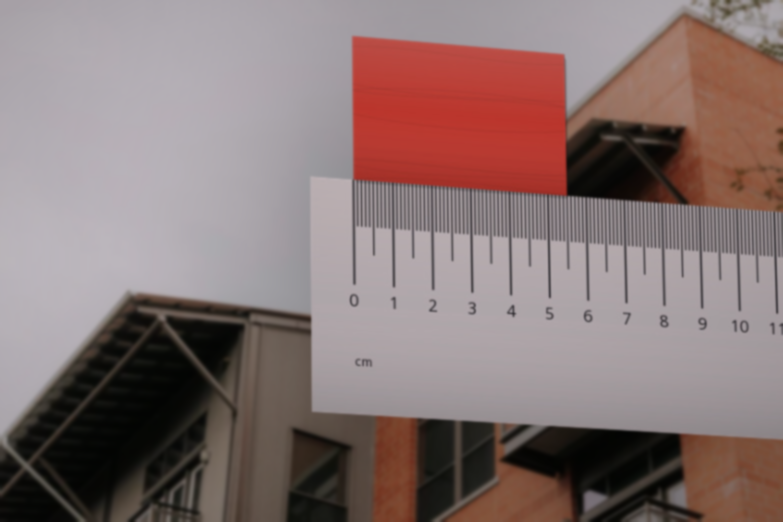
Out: 5.5 cm
